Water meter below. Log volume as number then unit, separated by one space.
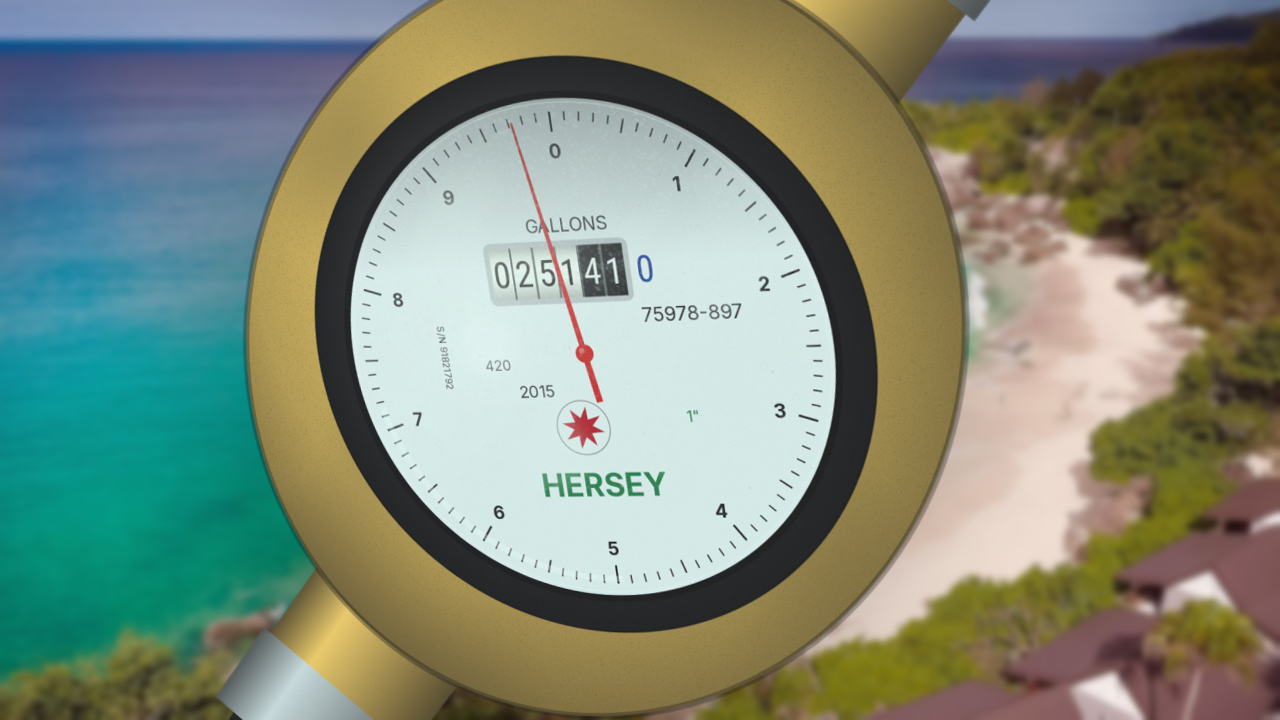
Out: 251409.7 gal
